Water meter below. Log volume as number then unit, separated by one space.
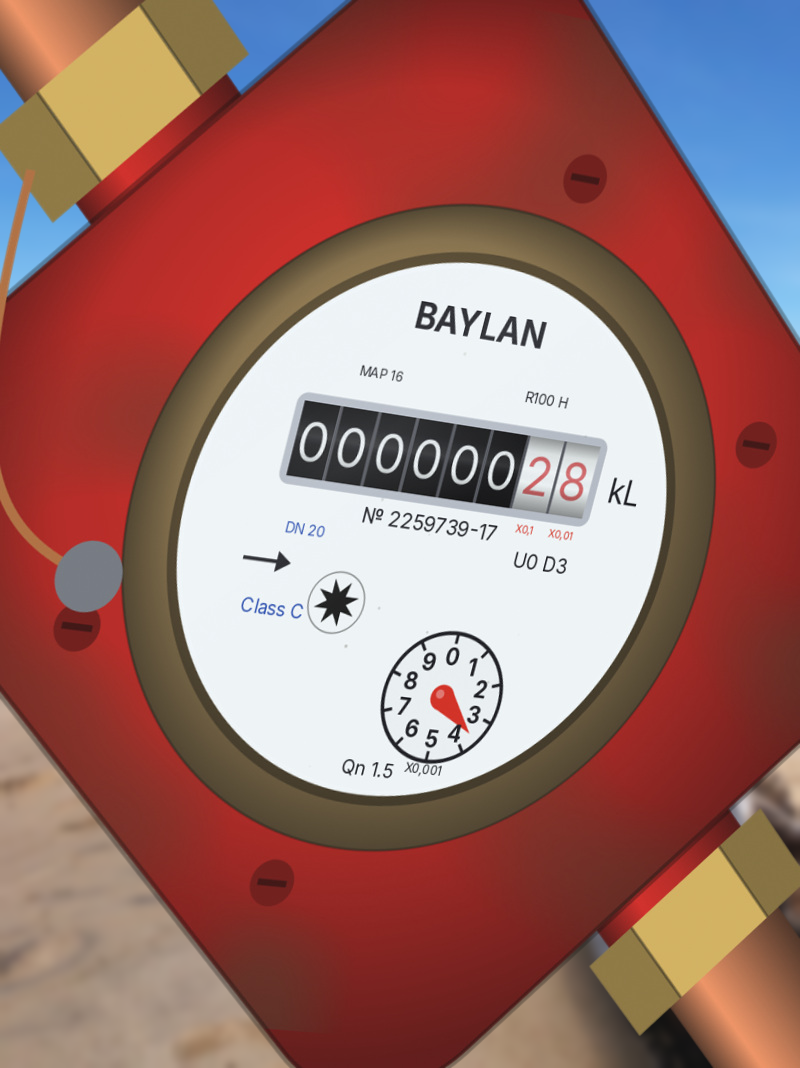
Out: 0.283 kL
